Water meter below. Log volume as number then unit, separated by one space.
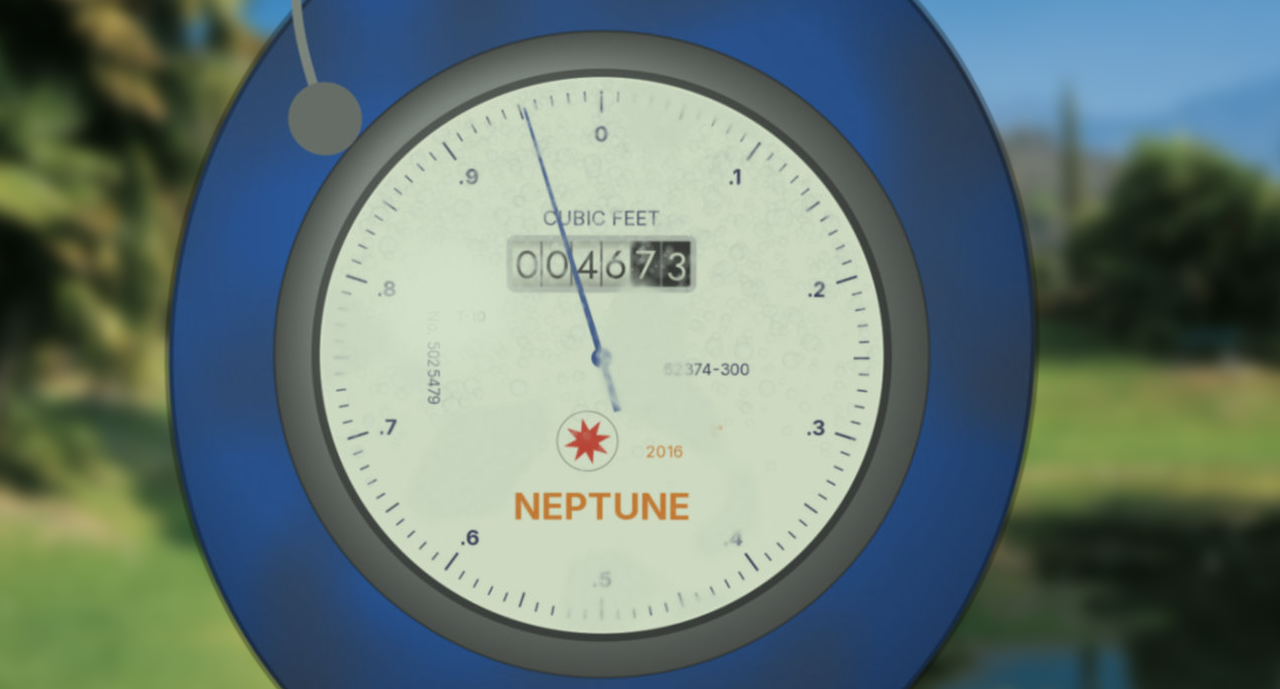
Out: 4672.95 ft³
